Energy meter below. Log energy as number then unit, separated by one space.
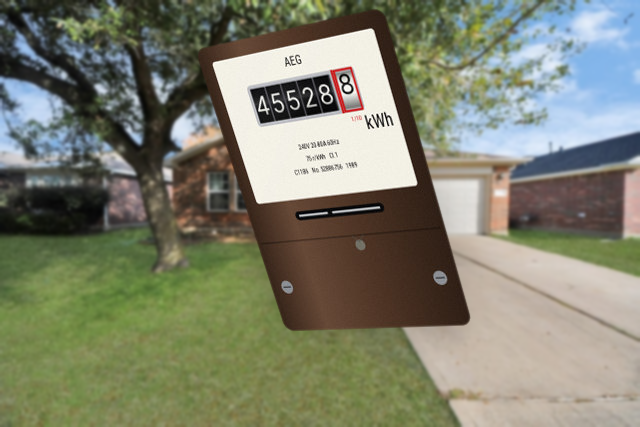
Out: 45528.8 kWh
